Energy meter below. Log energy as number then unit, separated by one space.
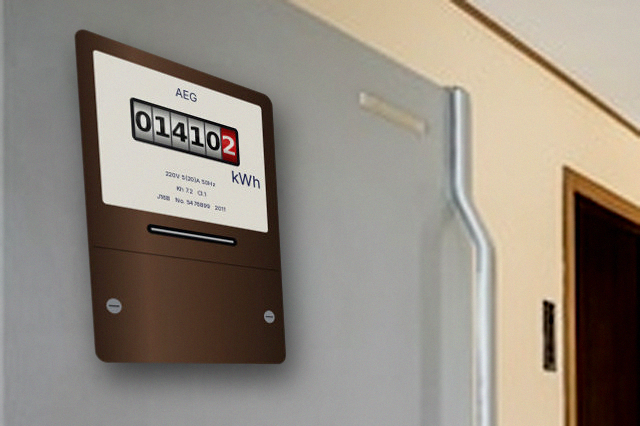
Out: 1410.2 kWh
